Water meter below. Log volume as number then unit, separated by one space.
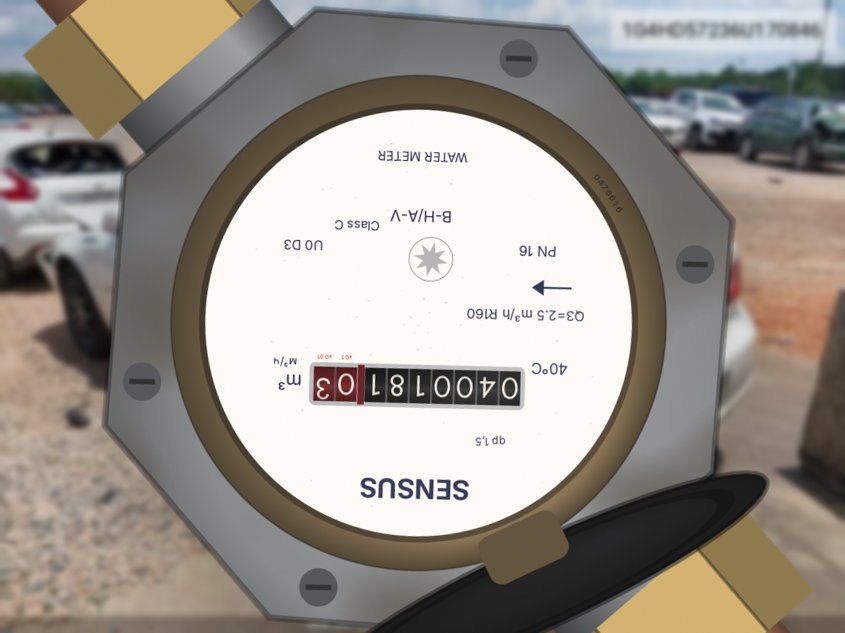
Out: 400181.03 m³
